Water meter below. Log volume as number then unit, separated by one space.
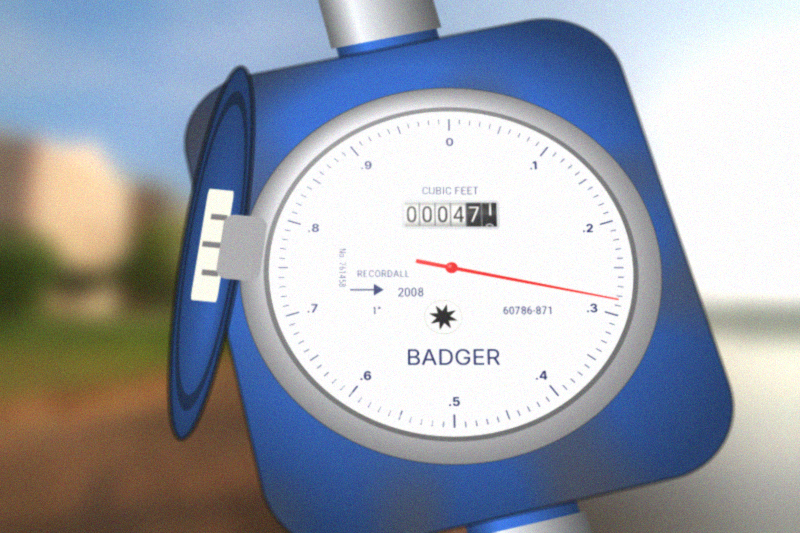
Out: 471.28 ft³
